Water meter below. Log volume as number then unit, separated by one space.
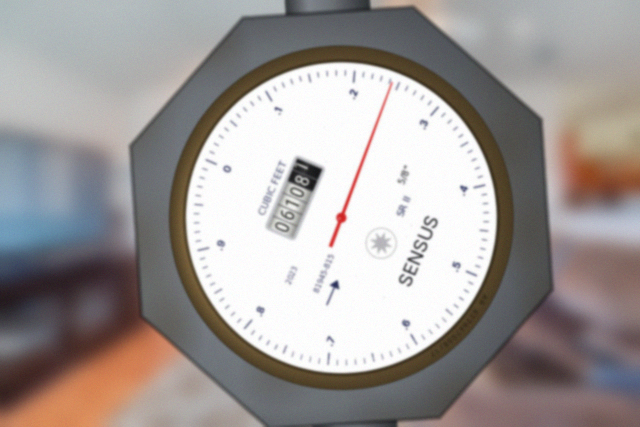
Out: 61081.24 ft³
